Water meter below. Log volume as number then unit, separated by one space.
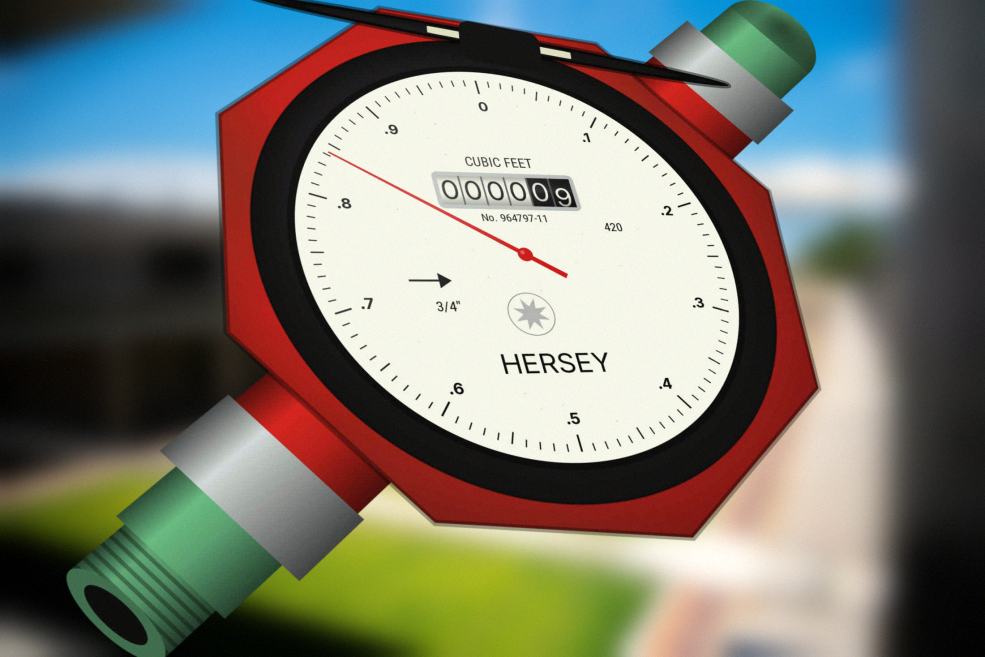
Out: 8.84 ft³
